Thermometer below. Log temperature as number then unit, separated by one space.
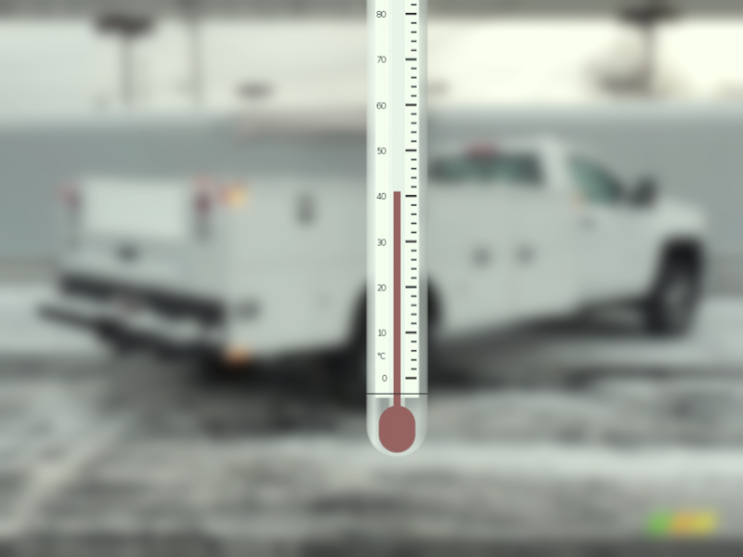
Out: 41 °C
